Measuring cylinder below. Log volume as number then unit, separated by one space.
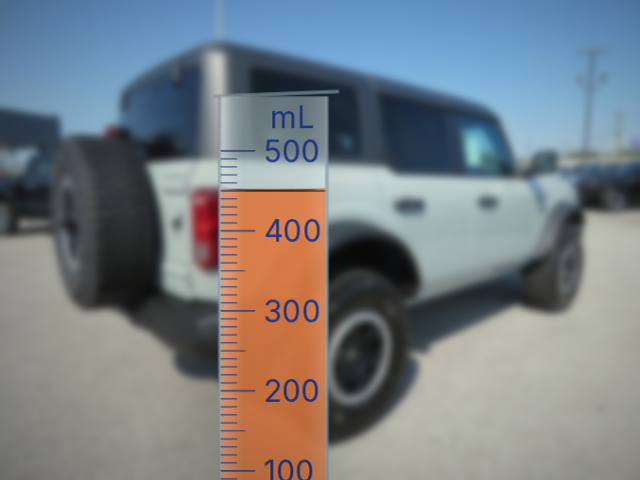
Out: 450 mL
